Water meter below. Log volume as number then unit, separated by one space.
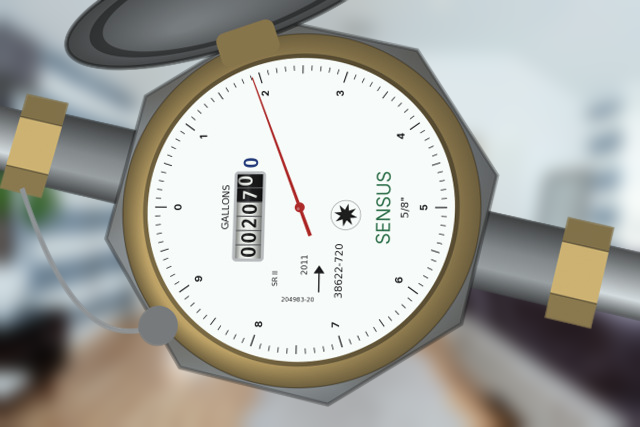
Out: 20701.9 gal
